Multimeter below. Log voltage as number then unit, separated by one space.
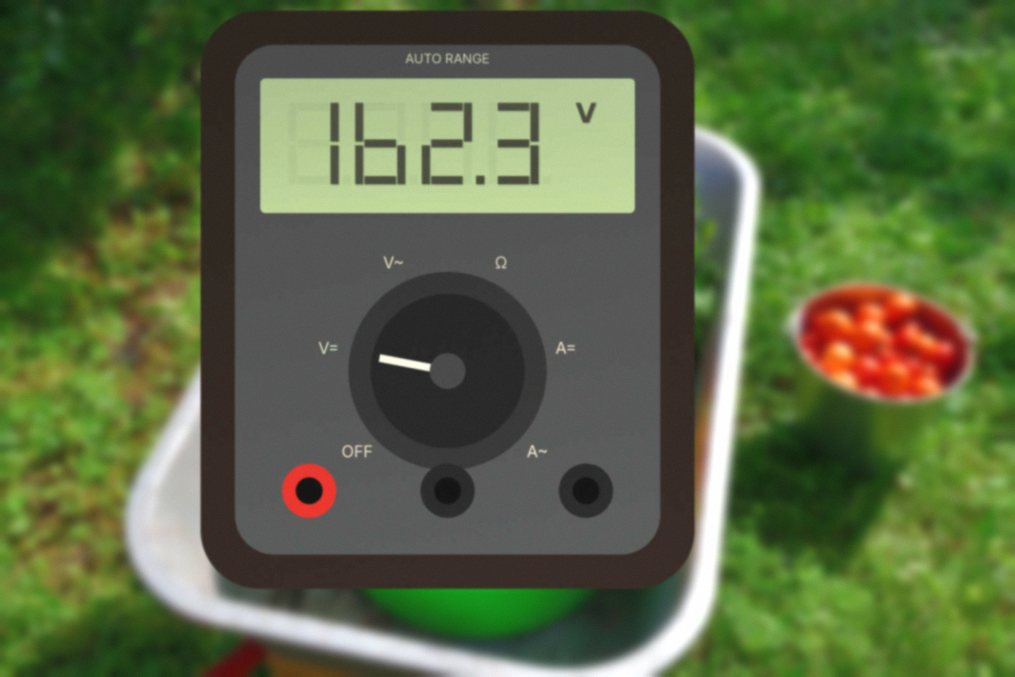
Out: 162.3 V
